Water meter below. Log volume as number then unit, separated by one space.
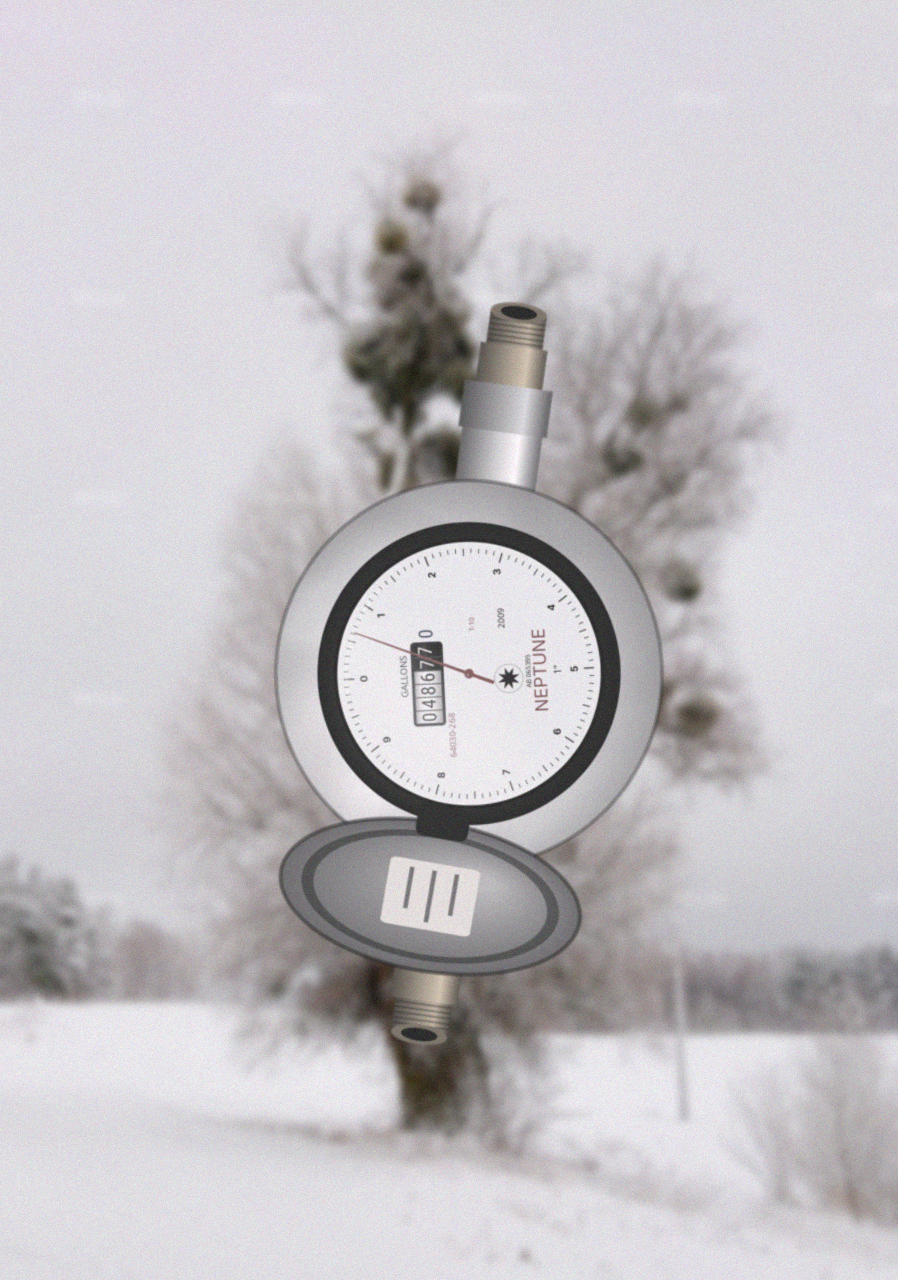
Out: 486770.6 gal
